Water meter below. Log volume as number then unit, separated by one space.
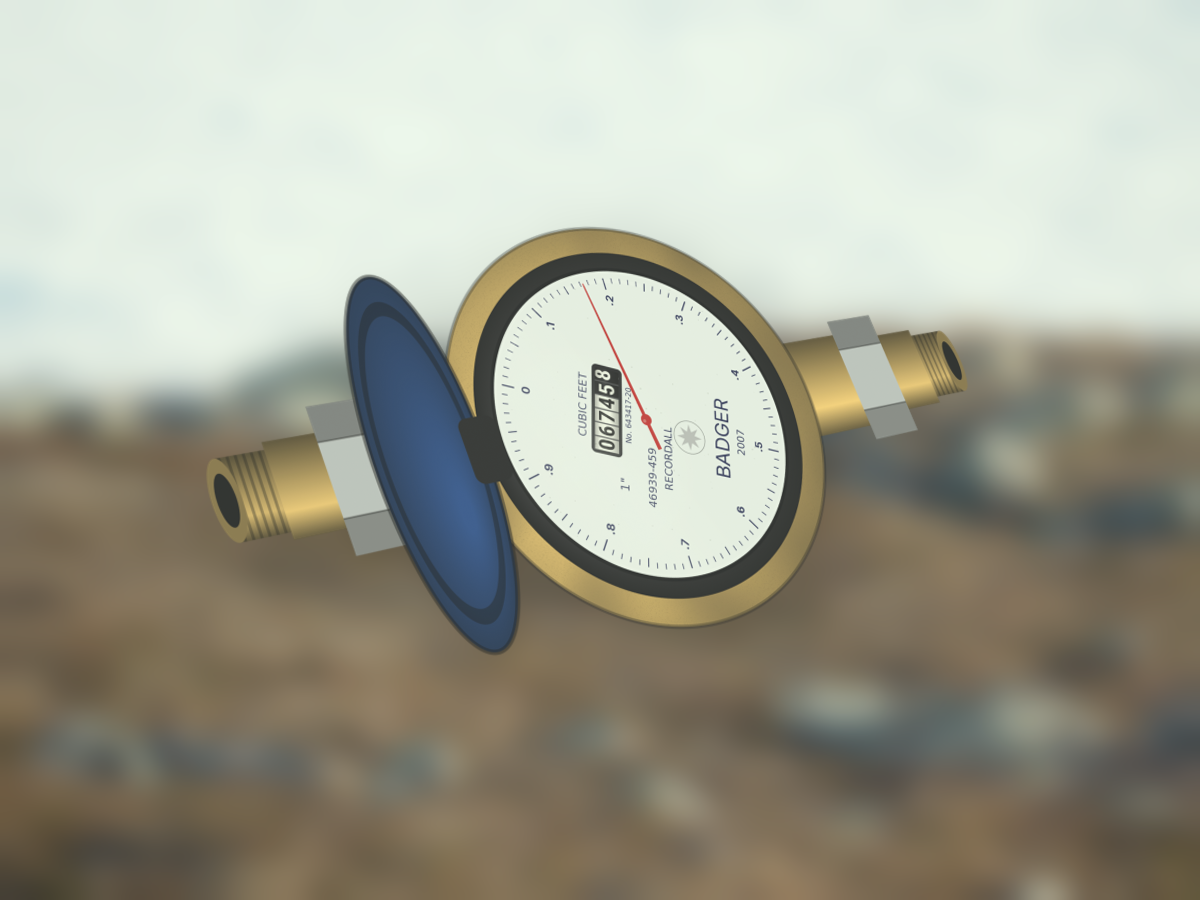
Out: 67458.17 ft³
